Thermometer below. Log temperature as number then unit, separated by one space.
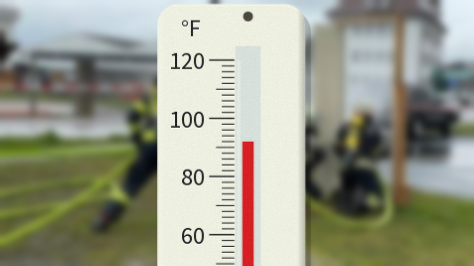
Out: 92 °F
